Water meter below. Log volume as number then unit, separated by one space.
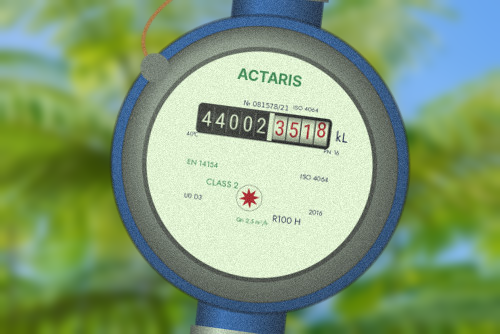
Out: 44002.3518 kL
